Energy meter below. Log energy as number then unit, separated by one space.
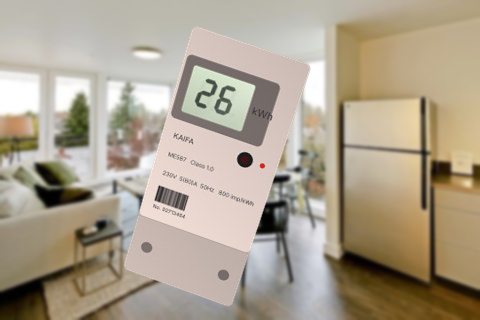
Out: 26 kWh
